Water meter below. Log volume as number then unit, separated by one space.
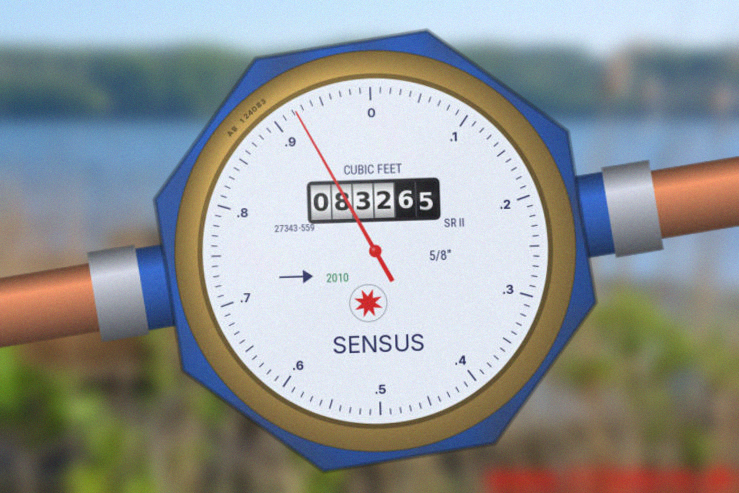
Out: 83264.92 ft³
